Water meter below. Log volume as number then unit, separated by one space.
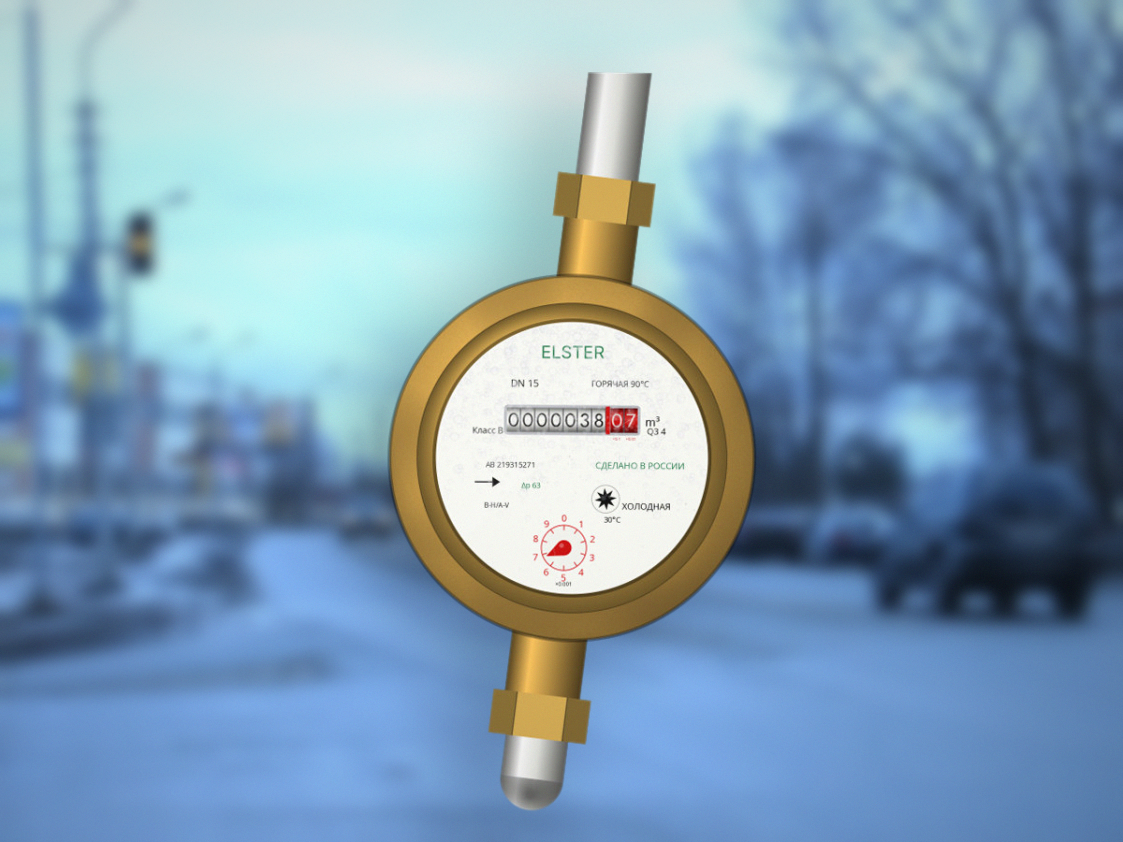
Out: 38.076 m³
